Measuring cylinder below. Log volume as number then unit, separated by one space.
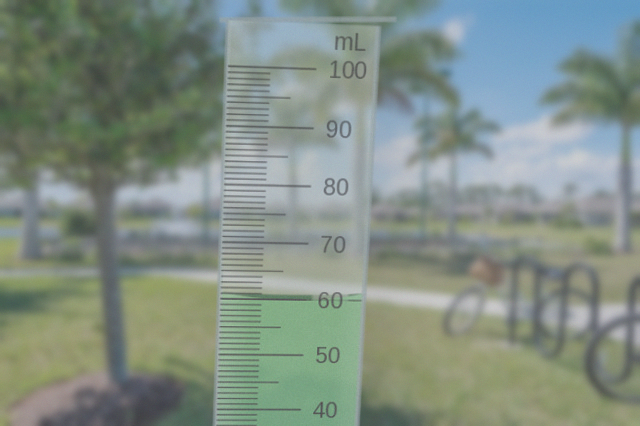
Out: 60 mL
